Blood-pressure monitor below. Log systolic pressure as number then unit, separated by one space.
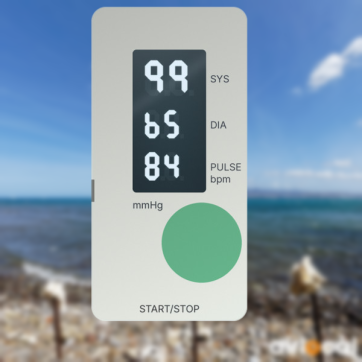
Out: 99 mmHg
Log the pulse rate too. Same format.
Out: 84 bpm
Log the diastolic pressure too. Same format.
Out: 65 mmHg
